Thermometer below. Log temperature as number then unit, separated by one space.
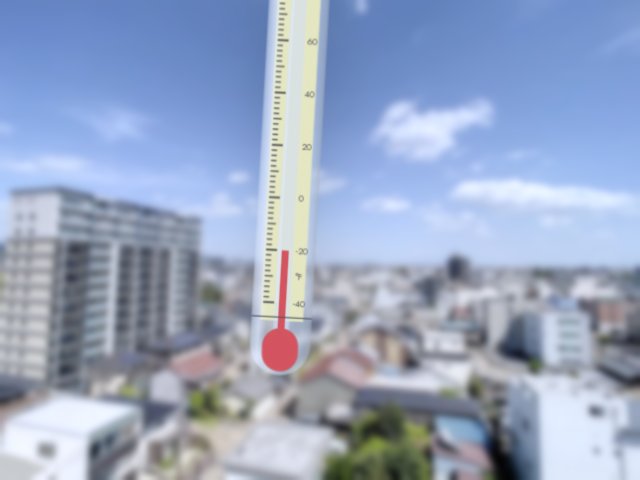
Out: -20 °F
